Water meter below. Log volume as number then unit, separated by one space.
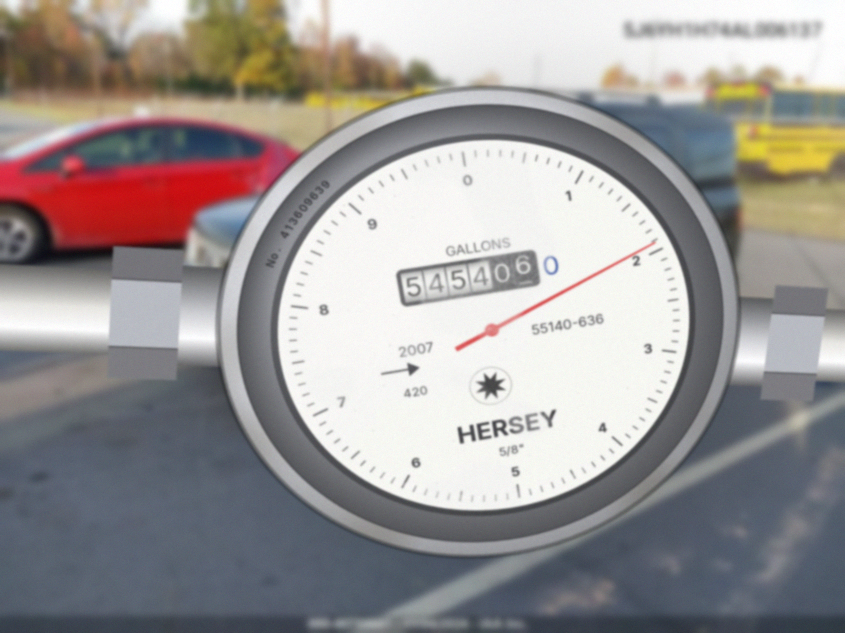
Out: 5454061.9 gal
